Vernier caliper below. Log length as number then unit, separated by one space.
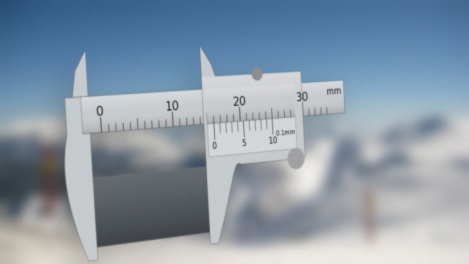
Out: 16.0 mm
